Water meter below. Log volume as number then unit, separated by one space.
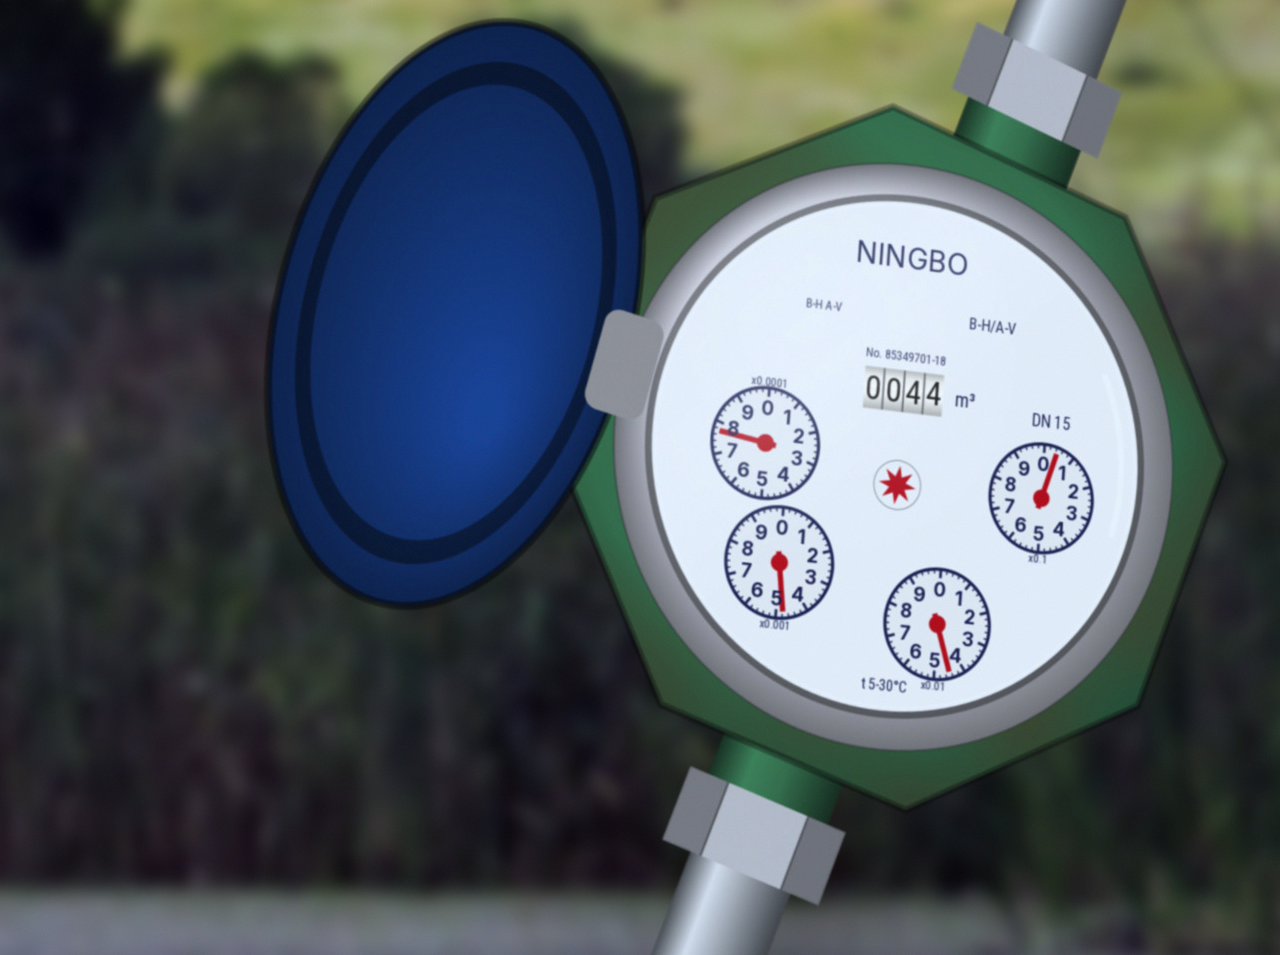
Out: 44.0447 m³
